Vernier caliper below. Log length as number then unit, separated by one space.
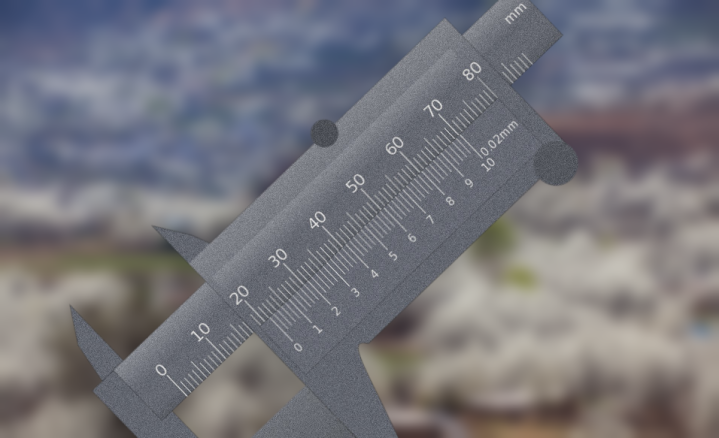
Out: 21.2 mm
